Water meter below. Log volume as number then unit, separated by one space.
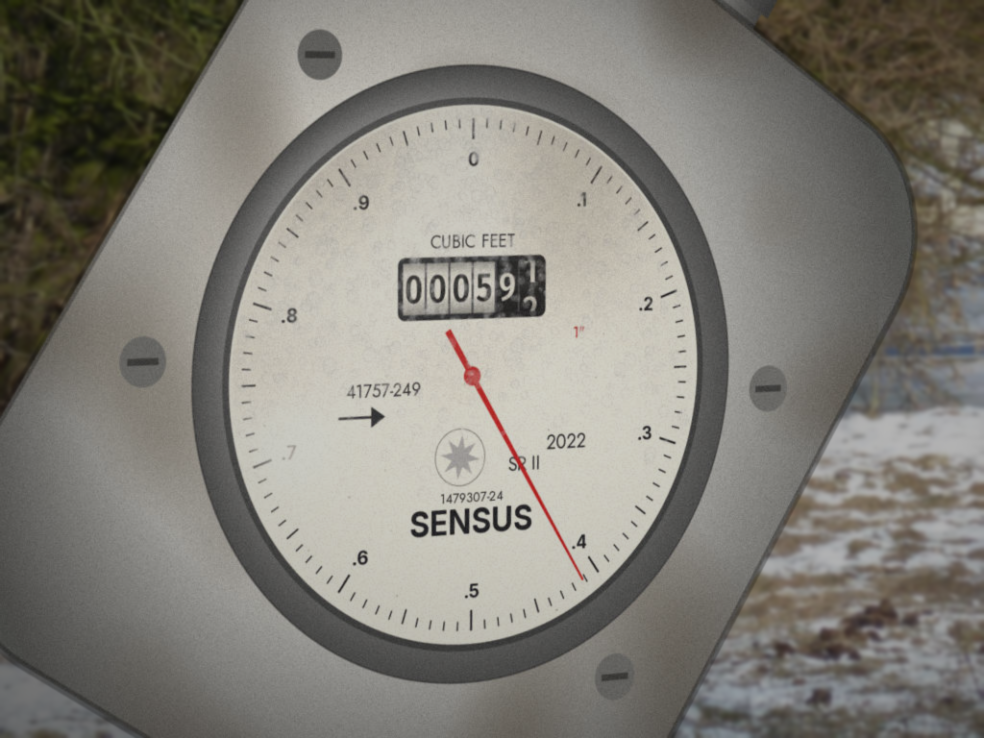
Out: 591.41 ft³
